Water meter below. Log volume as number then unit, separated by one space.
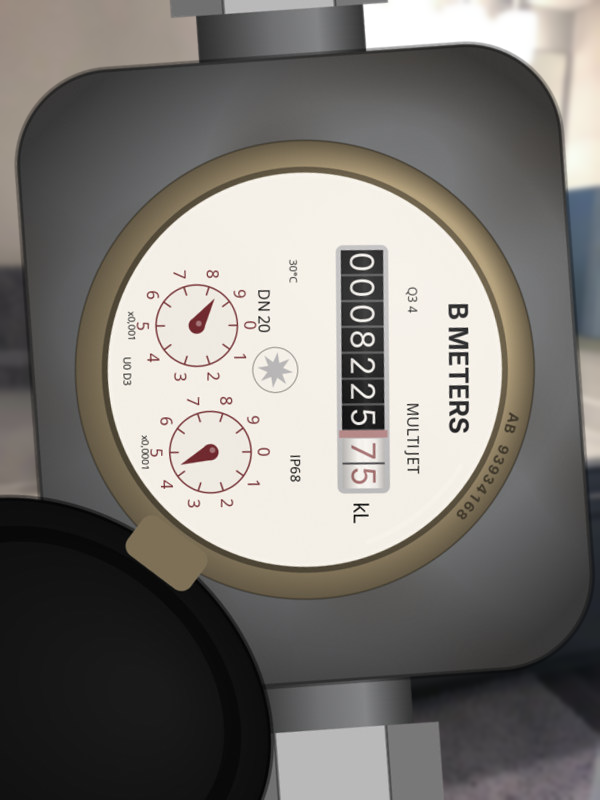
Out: 8225.7584 kL
